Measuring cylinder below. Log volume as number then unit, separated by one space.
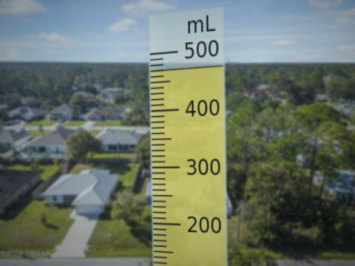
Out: 470 mL
